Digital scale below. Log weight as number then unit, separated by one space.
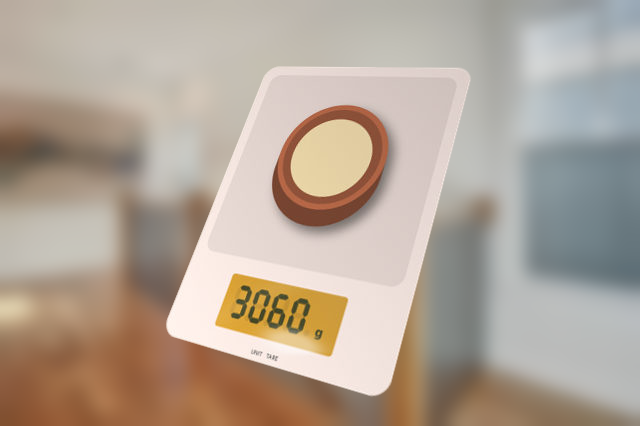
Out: 3060 g
